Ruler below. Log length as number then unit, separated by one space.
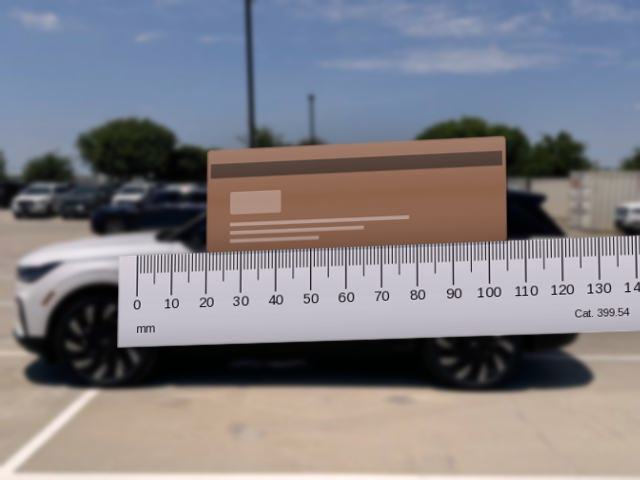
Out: 85 mm
